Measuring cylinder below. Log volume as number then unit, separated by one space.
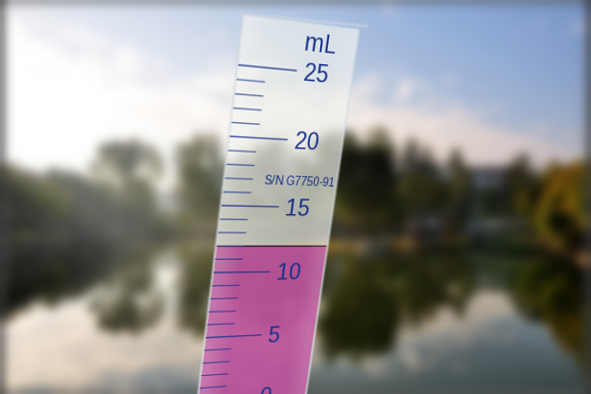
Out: 12 mL
